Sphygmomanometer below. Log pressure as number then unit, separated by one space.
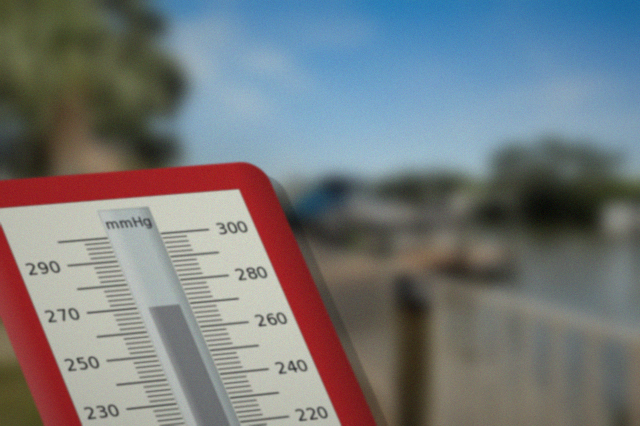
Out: 270 mmHg
